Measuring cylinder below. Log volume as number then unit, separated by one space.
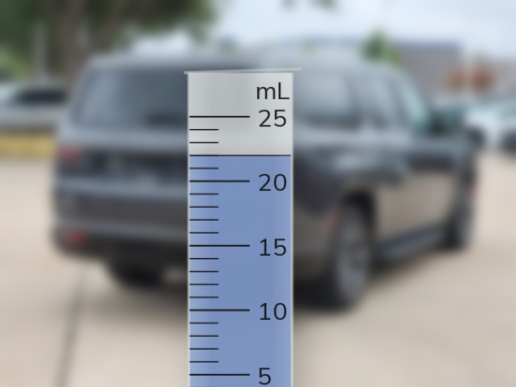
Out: 22 mL
